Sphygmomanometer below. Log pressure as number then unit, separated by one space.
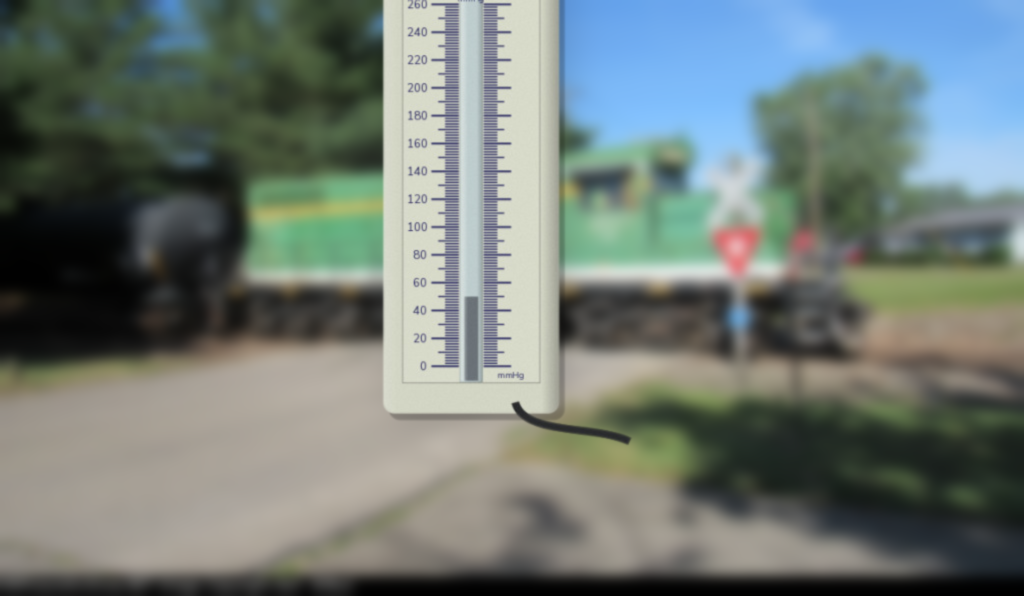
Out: 50 mmHg
